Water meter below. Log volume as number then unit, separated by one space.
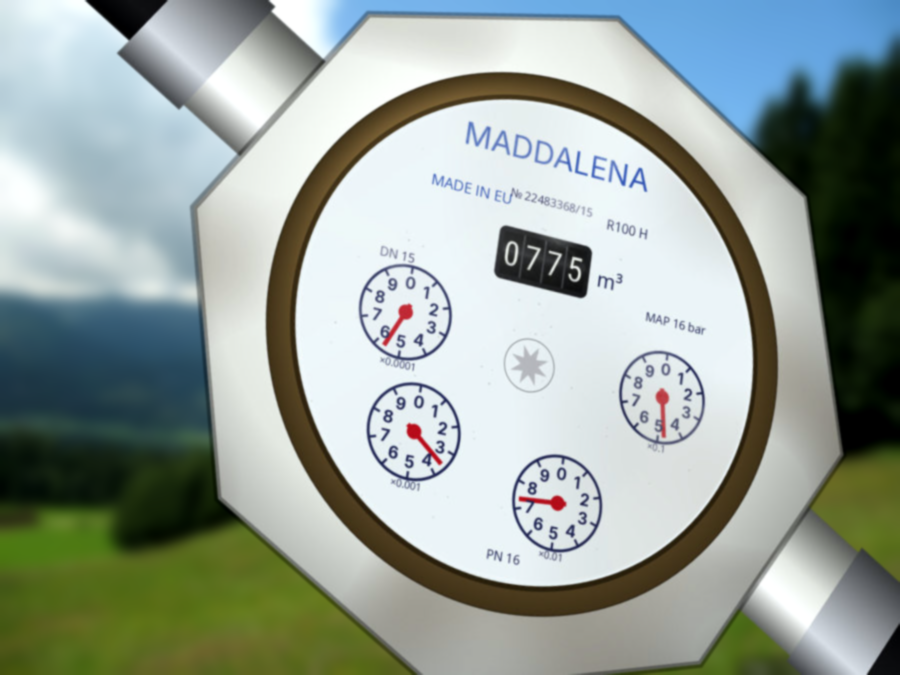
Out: 775.4735 m³
